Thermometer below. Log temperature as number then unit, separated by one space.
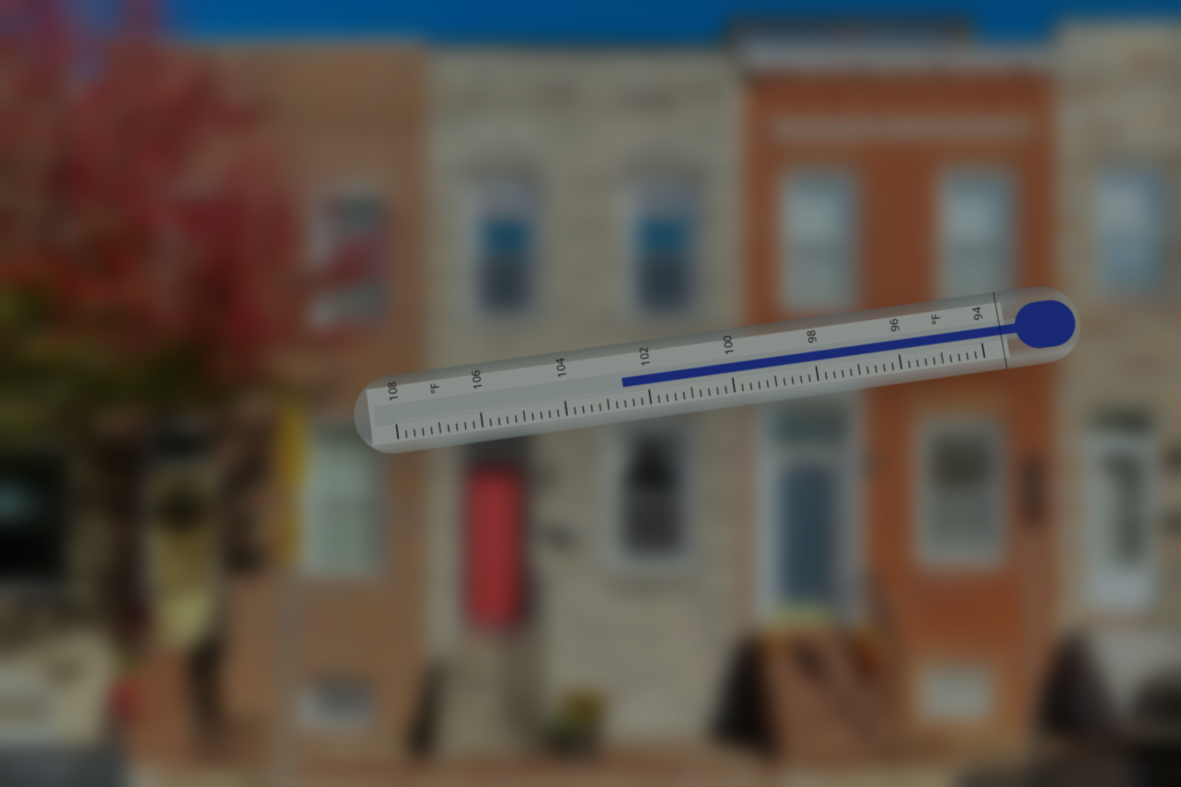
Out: 102.6 °F
